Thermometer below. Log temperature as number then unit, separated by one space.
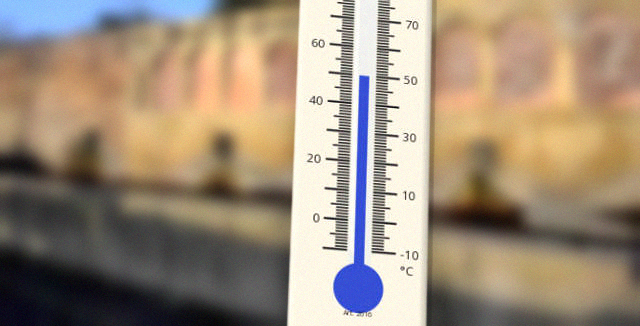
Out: 50 °C
